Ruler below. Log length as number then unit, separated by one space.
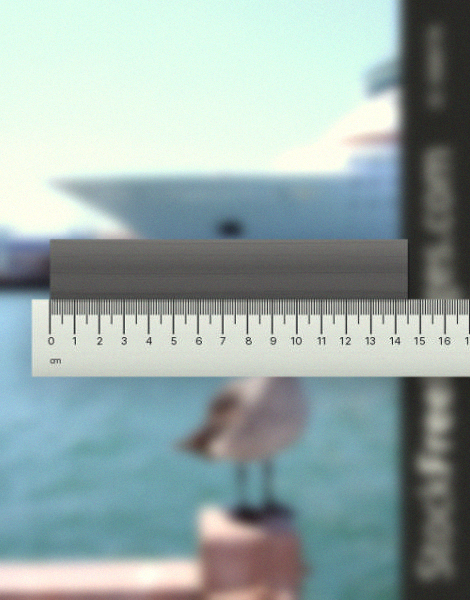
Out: 14.5 cm
